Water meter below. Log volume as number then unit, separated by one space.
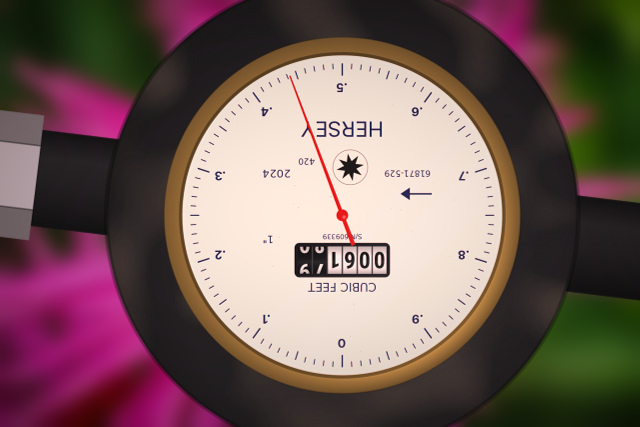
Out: 6179.44 ft³
